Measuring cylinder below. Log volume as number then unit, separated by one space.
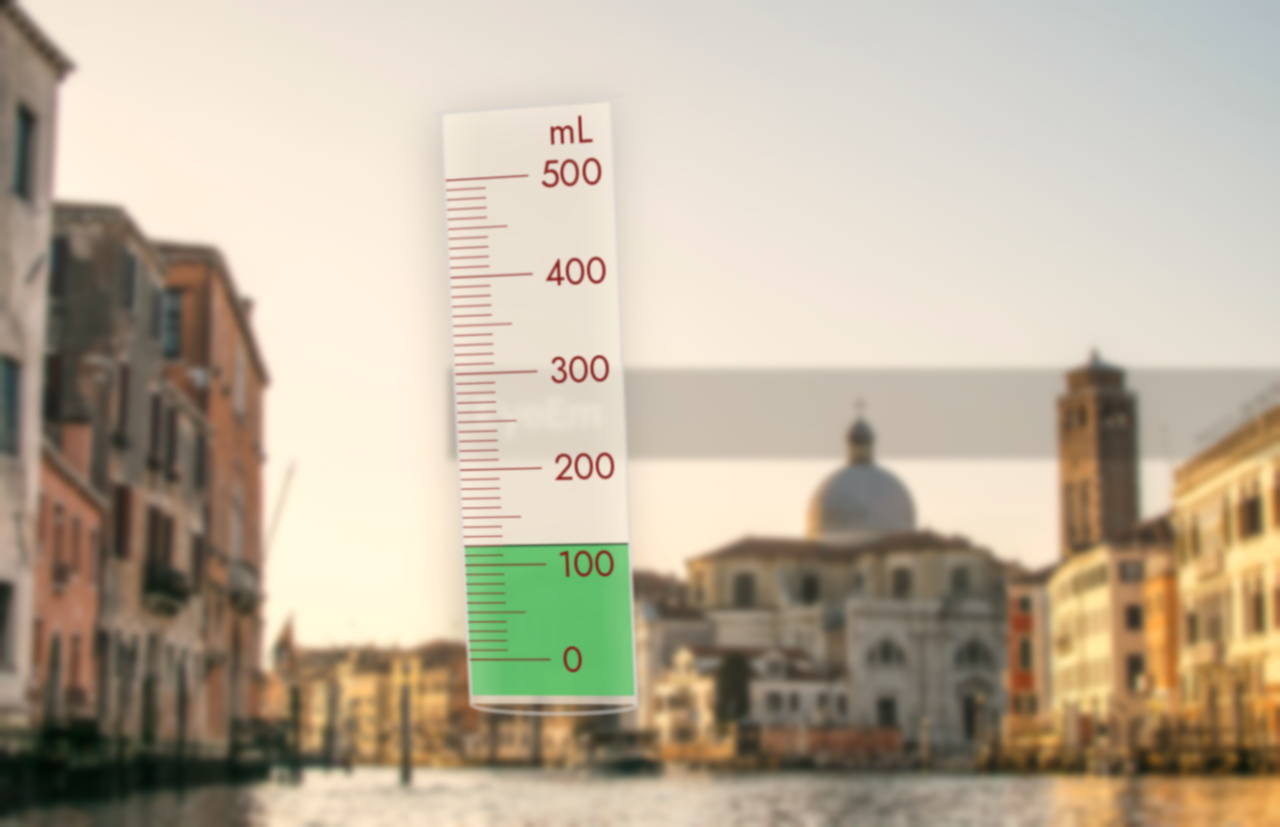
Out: 120 mL
